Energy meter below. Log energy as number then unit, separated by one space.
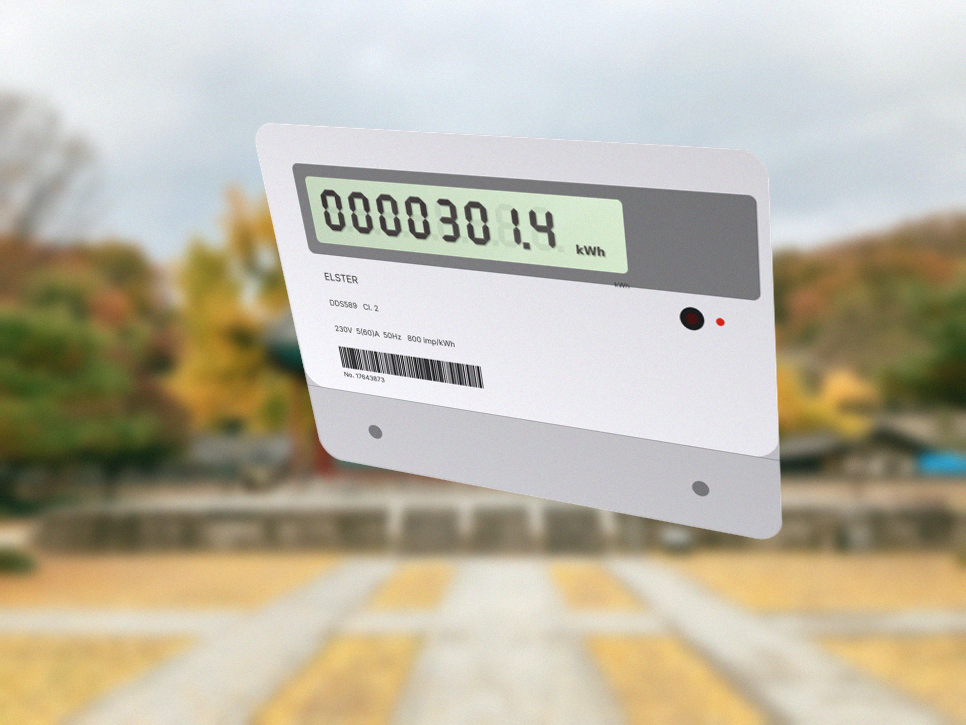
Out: 301.4 kWh
